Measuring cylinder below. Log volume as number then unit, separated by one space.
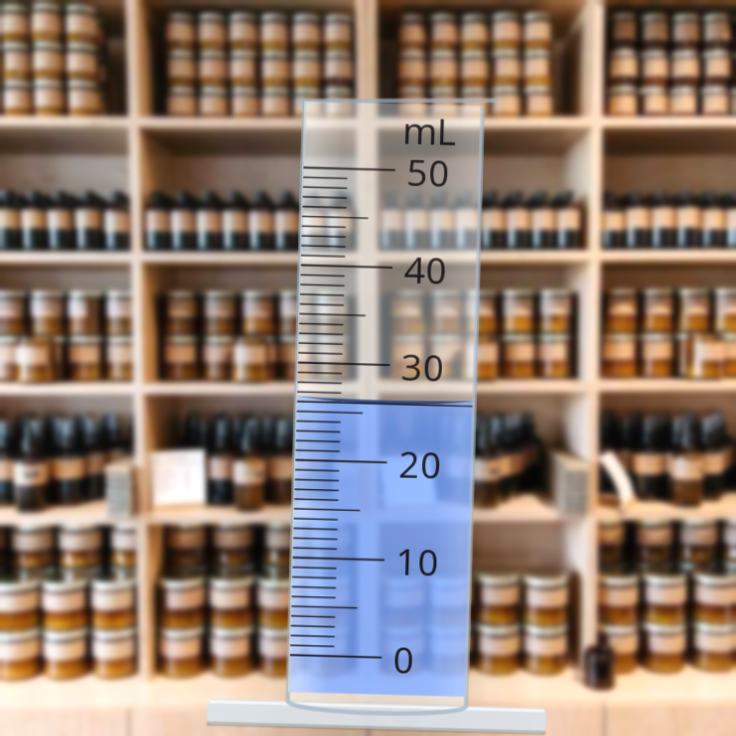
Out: 26 mL
